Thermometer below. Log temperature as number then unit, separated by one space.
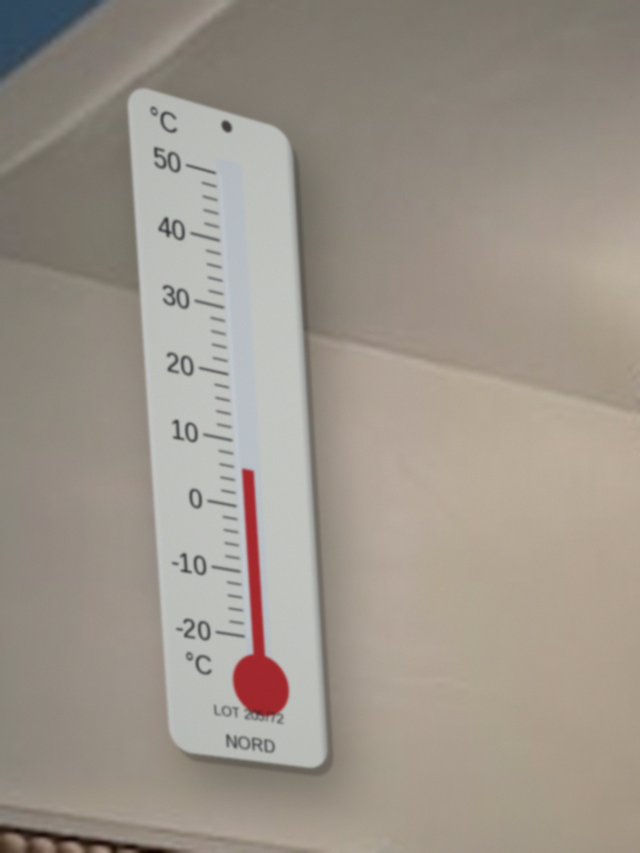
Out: 6 °C
